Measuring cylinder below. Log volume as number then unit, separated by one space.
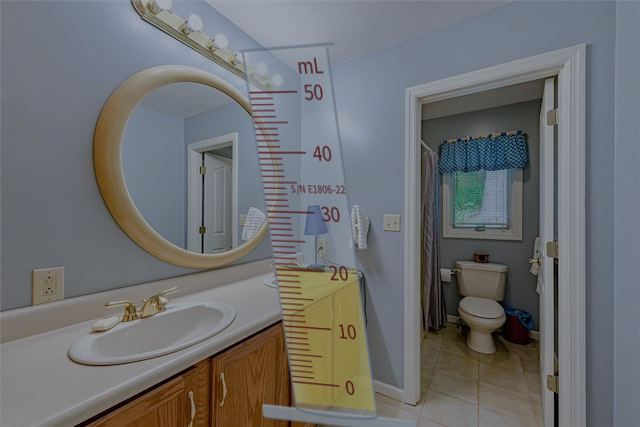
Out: 20 mL
